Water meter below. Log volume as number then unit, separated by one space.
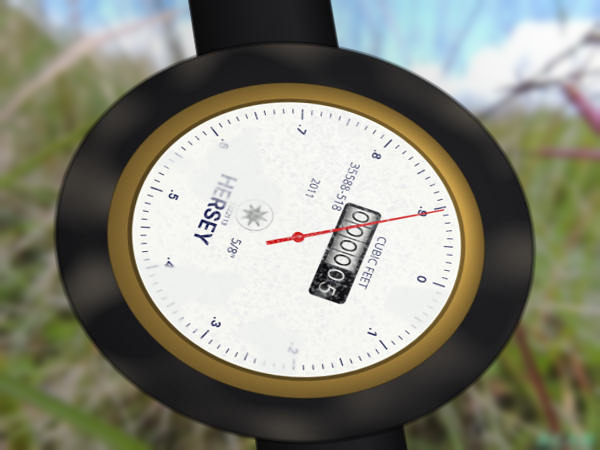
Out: 4.90 ft³
